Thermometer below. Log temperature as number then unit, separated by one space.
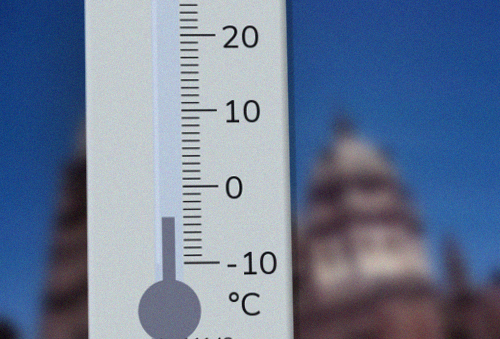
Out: -4 °C
